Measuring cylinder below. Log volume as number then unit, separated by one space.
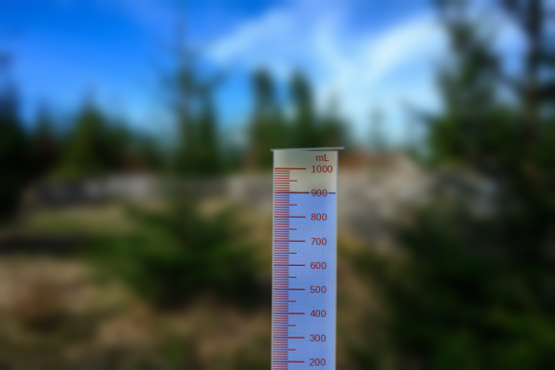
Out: 900 mL
